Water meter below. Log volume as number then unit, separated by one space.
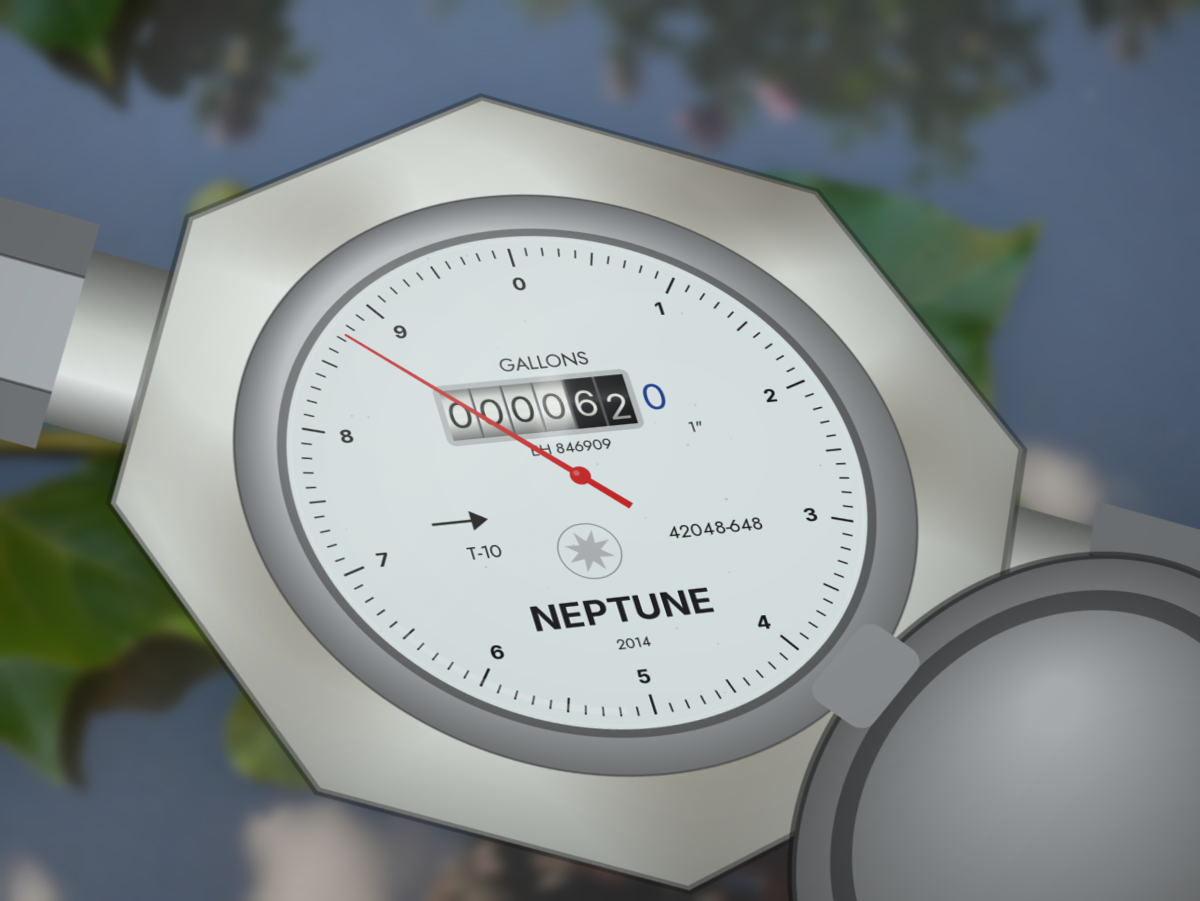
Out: 618.7 gal
